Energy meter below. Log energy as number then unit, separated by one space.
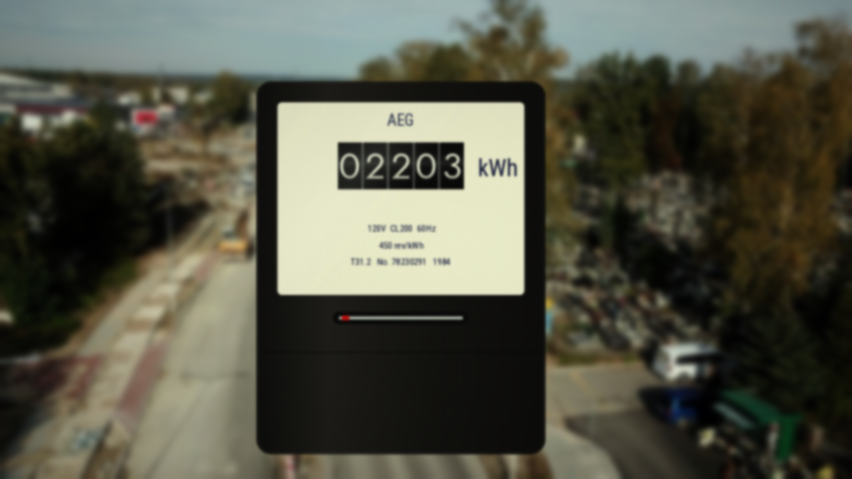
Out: 2203 kWh
